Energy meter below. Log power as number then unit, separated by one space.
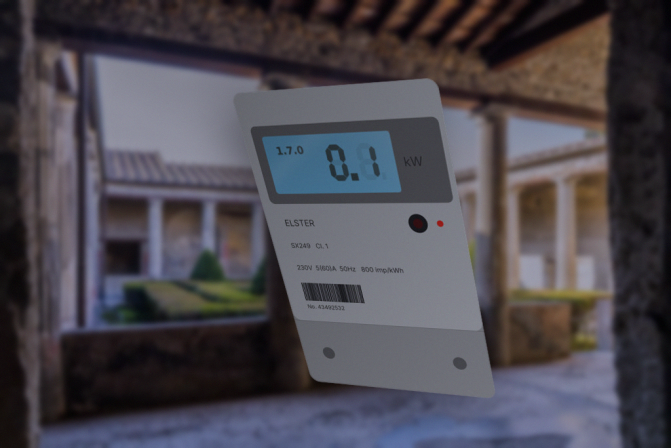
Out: 0.1 kW
